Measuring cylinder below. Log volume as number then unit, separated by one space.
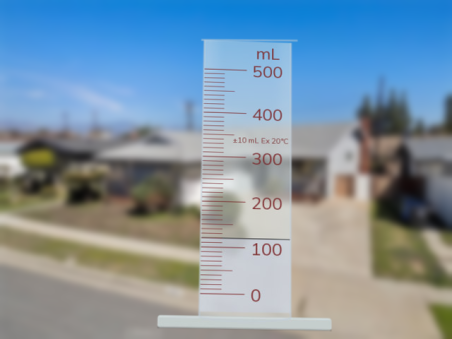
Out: 120 mL
